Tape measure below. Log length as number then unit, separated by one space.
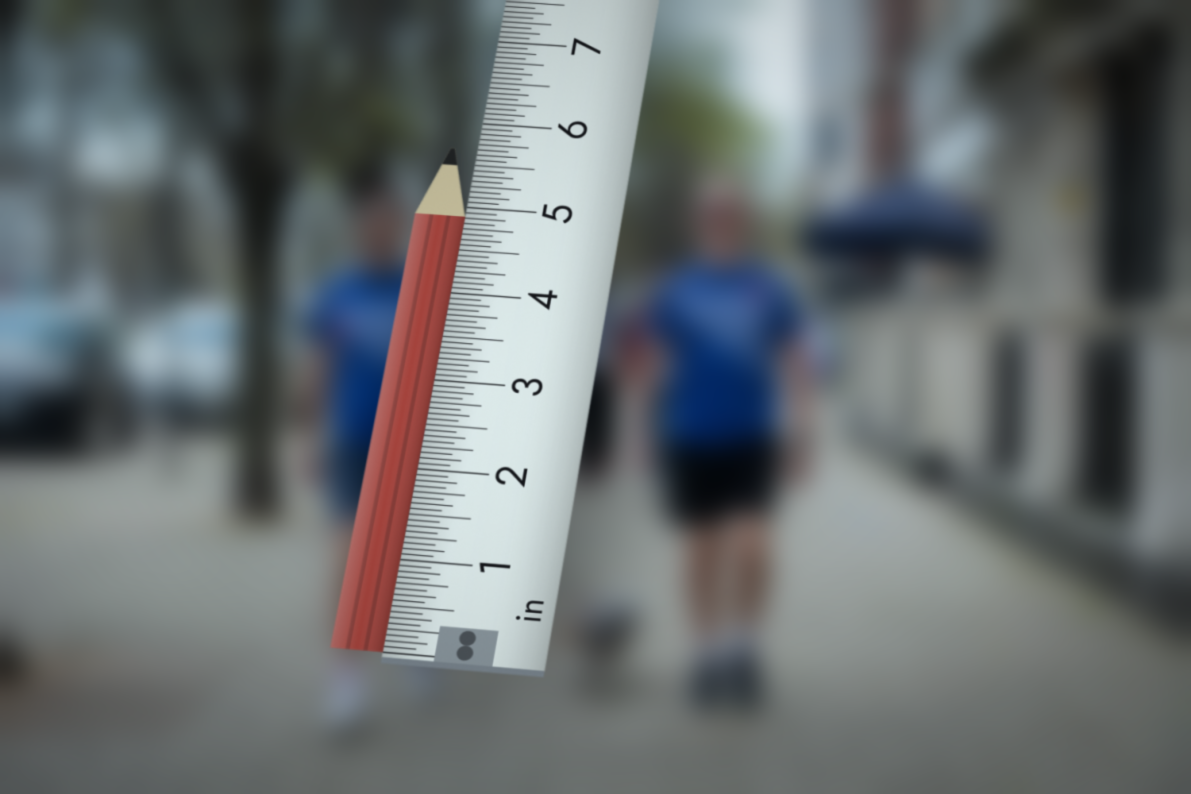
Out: 5.6875 in
